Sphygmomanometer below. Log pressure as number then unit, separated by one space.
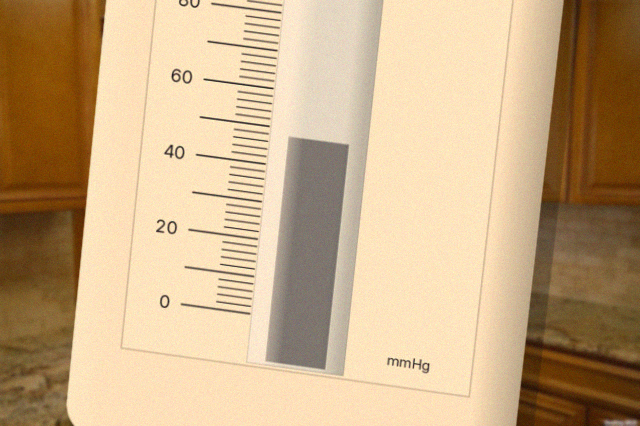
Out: 48 mmHg
